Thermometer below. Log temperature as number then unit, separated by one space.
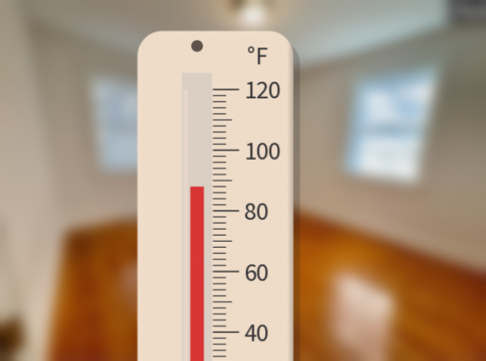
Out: 88 °F
